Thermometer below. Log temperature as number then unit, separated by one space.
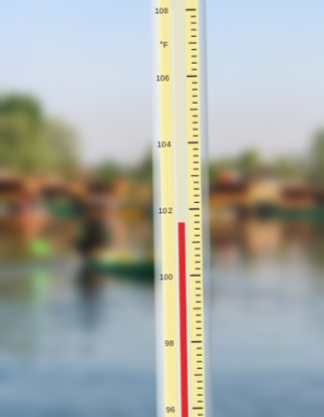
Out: 101.6 °F
